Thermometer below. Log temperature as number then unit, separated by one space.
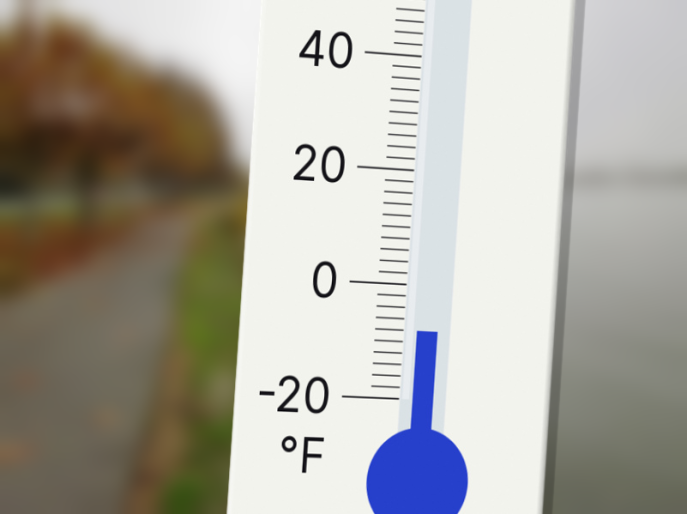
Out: -8 °F
